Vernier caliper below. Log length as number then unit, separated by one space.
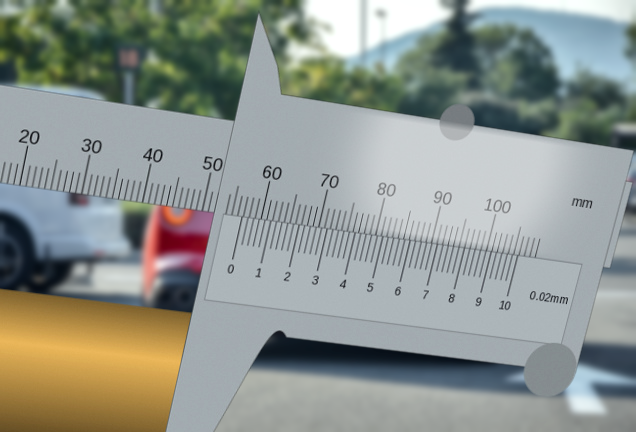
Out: 56.8 mm
